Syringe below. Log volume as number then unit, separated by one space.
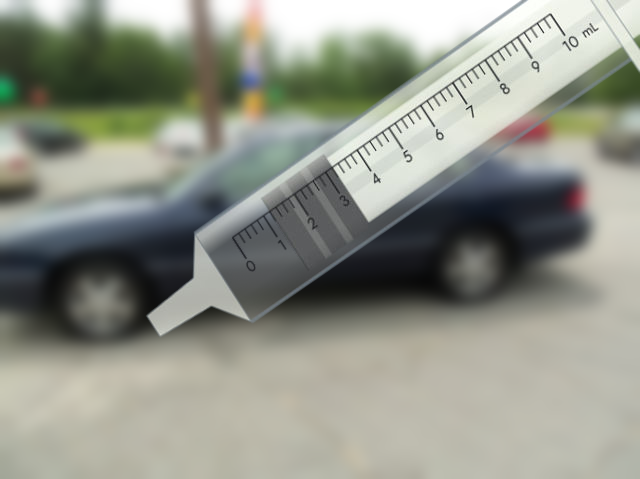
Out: 1.2 mL
